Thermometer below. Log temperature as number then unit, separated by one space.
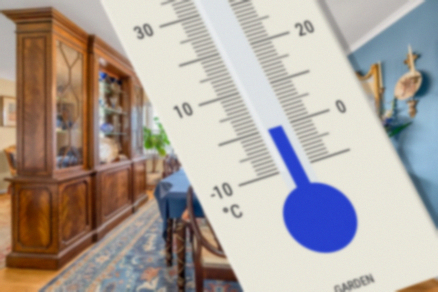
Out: 0 °C
